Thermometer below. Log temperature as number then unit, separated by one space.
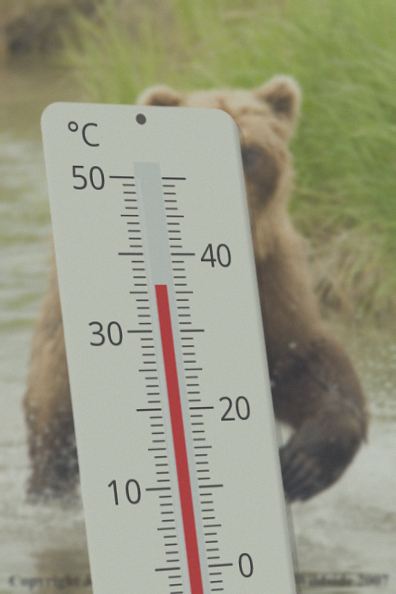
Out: 36 °C
